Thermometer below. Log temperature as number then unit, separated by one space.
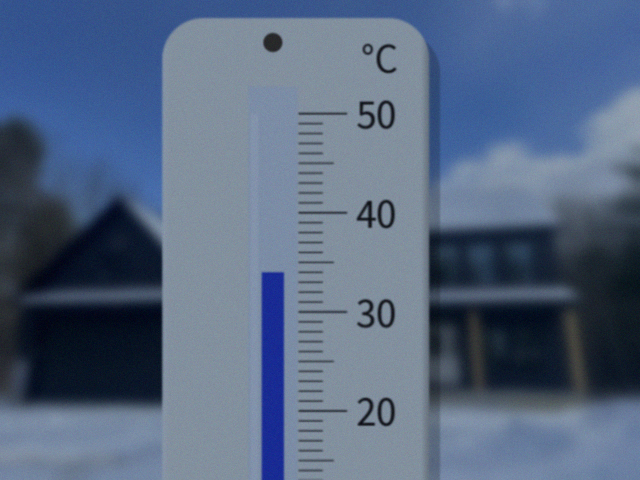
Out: 34 °C
